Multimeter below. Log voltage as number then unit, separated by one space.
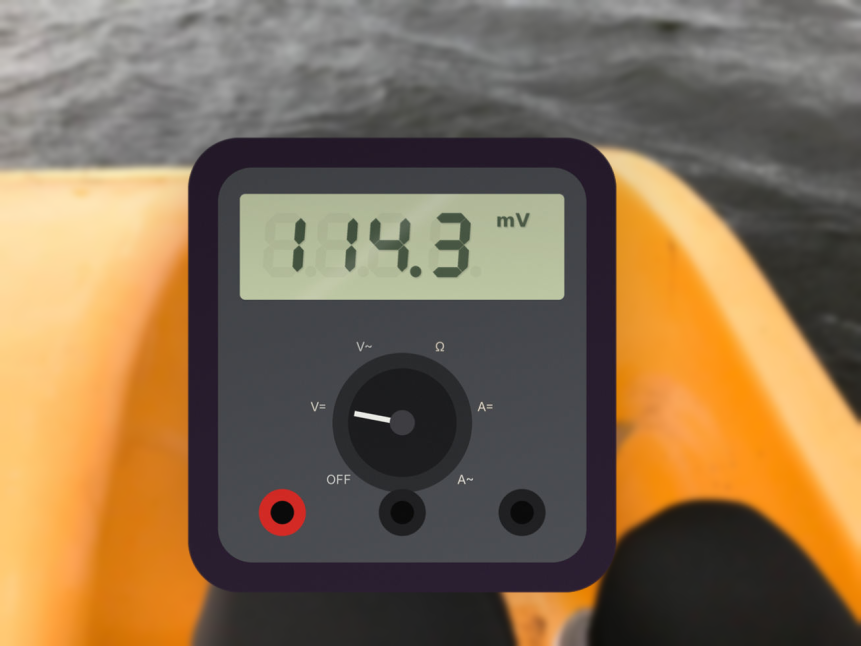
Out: 114.3 mV
